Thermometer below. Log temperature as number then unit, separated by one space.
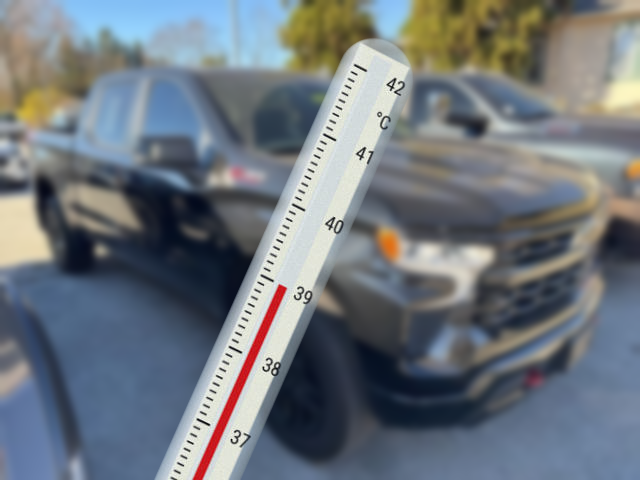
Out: 39 °C
